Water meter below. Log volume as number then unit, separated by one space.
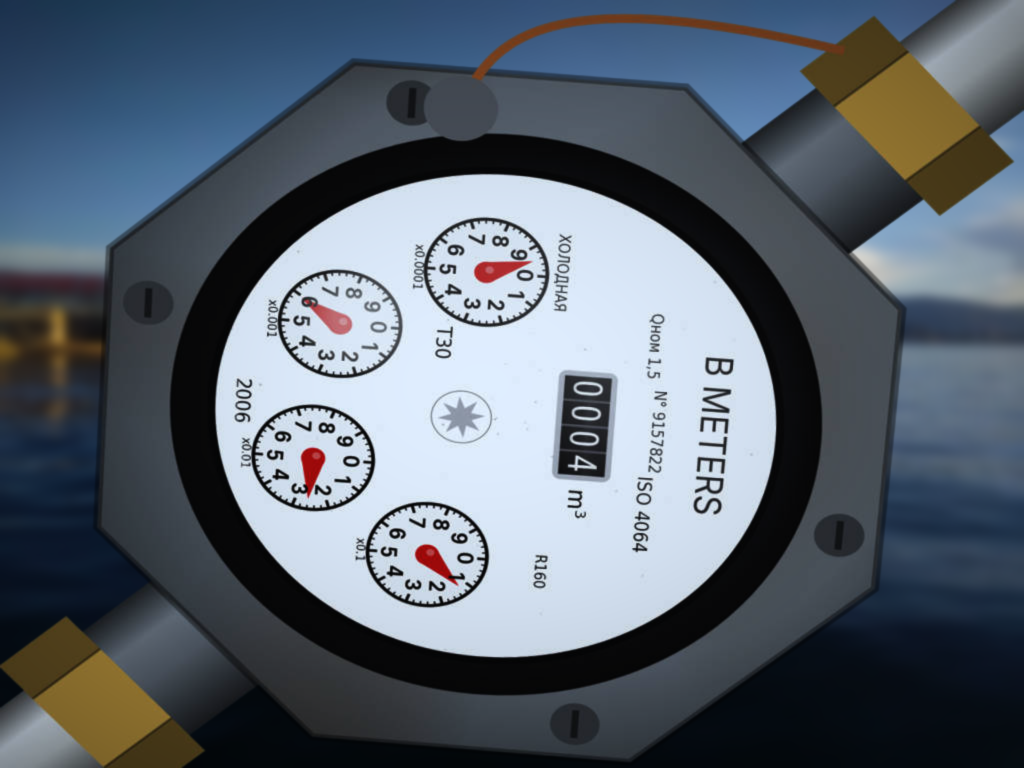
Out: 4.1259 m³
